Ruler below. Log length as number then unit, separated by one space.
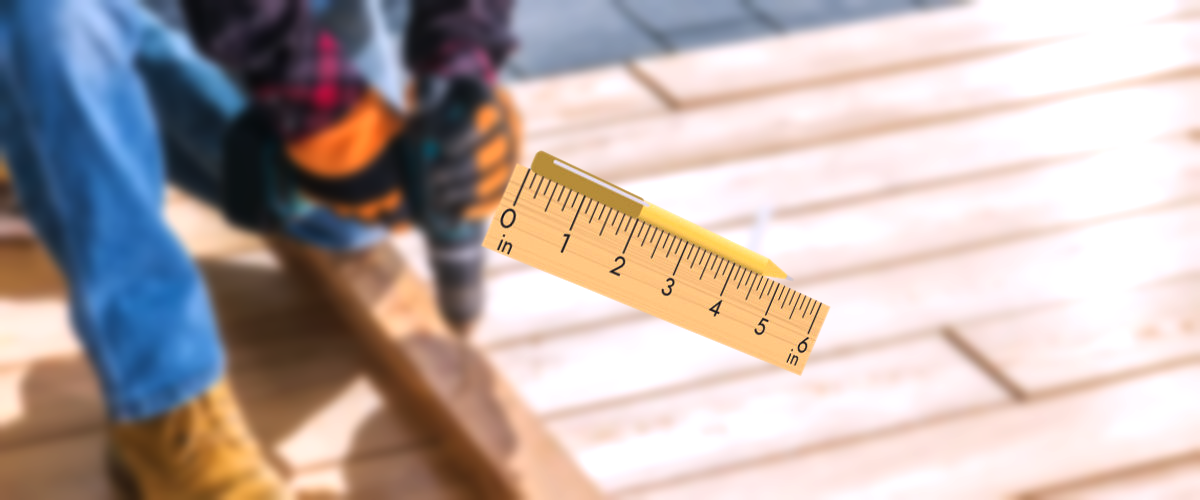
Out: 5.25 in
